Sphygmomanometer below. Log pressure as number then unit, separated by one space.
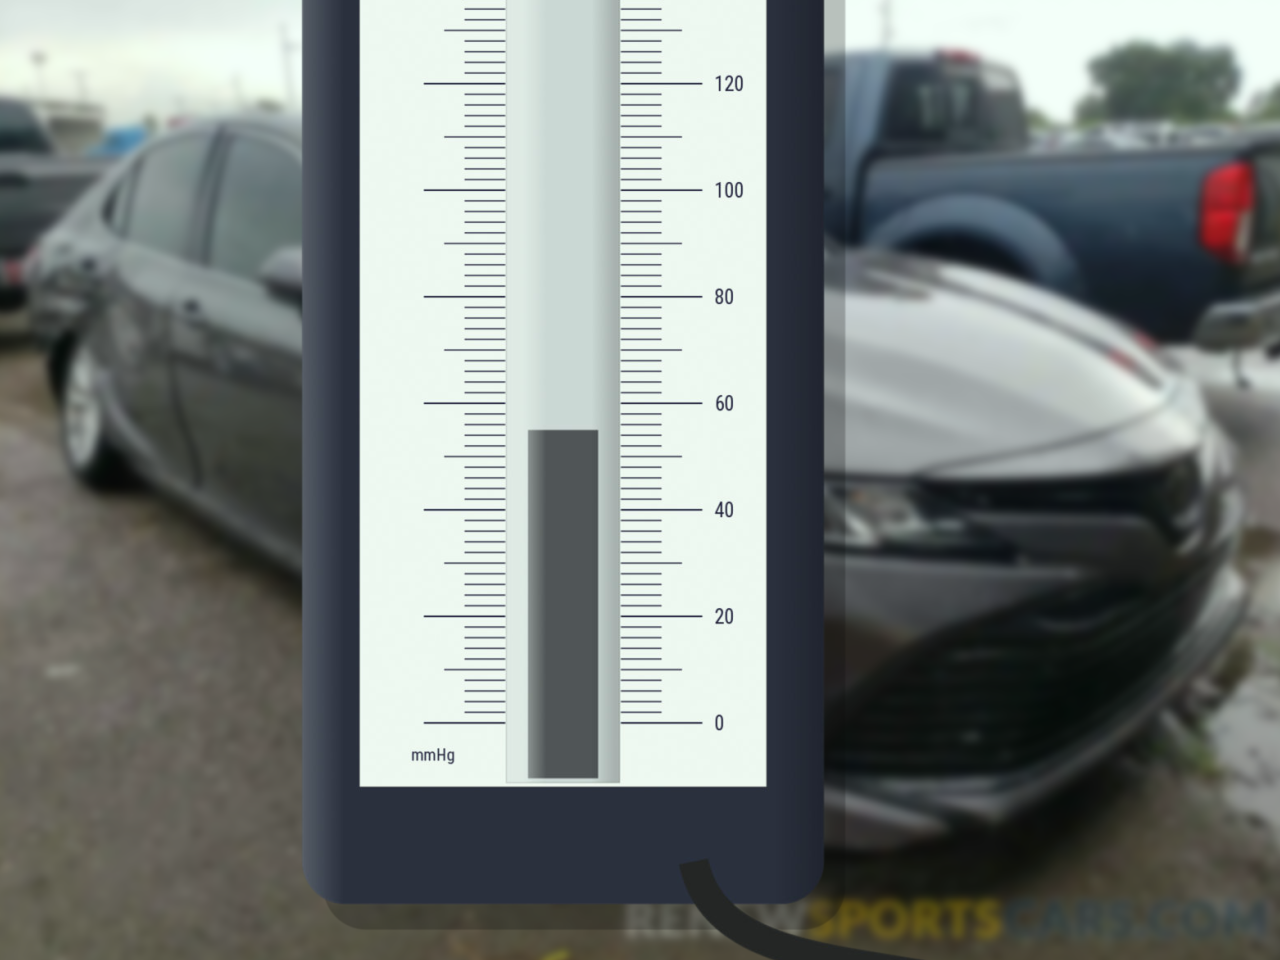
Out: 55 mmHg
